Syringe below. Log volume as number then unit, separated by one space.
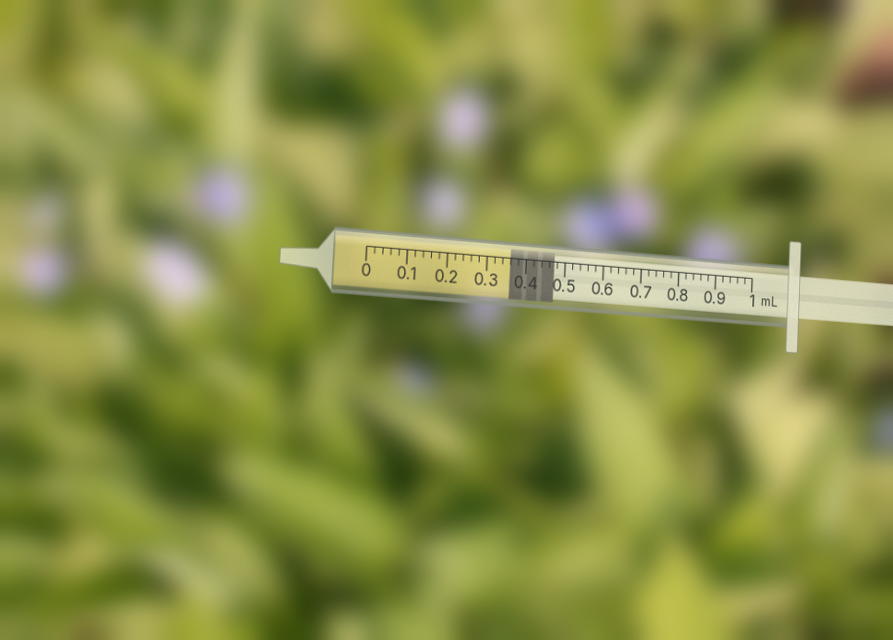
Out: 0.36 mL
